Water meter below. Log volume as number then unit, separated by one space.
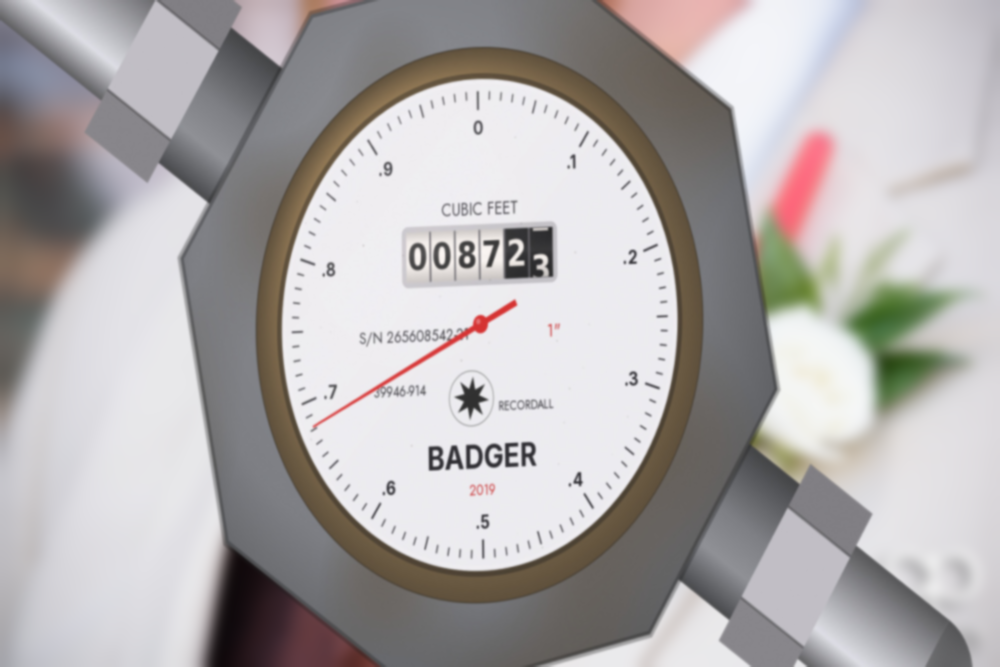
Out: 8722.68 ft³
